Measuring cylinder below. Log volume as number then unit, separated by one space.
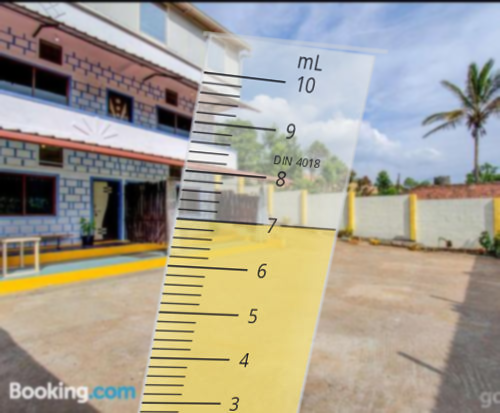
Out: 7 mL
